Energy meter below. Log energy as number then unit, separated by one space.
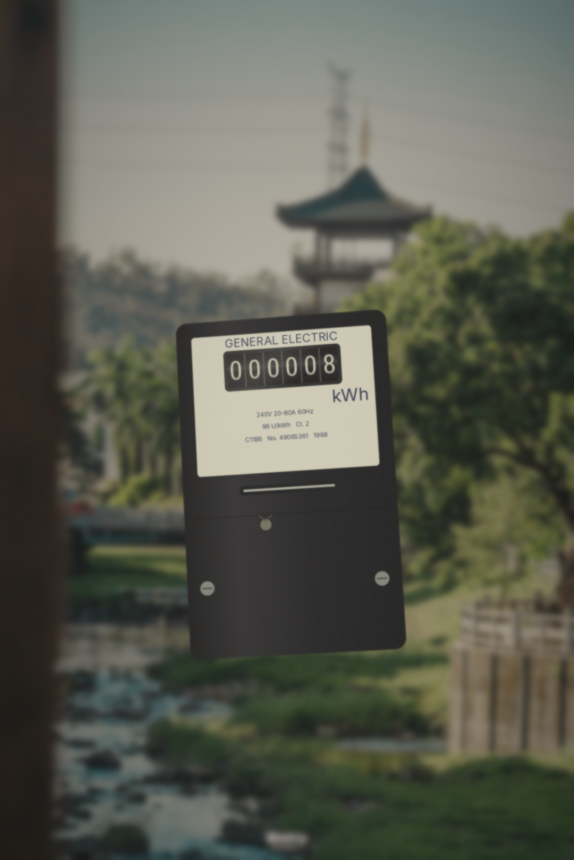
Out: 8 kWh
